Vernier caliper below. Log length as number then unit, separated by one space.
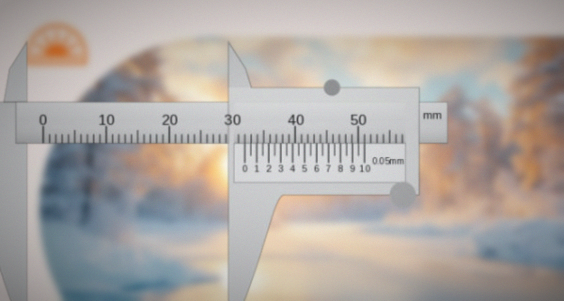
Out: 32.0 mm
